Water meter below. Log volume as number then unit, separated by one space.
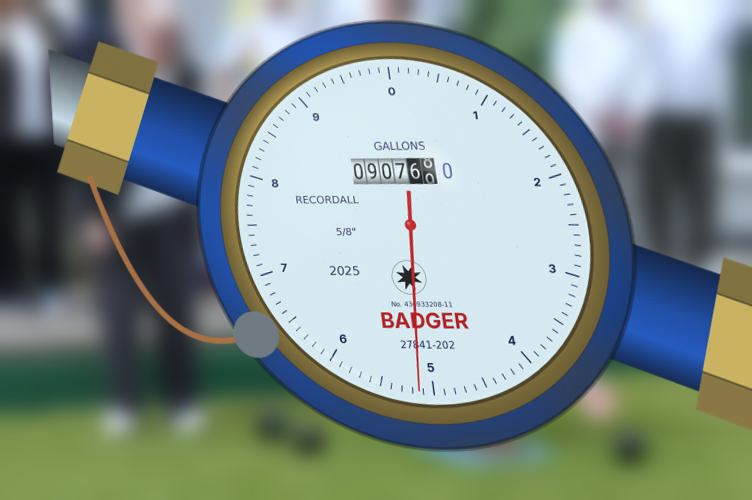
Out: 907685.1 gal
